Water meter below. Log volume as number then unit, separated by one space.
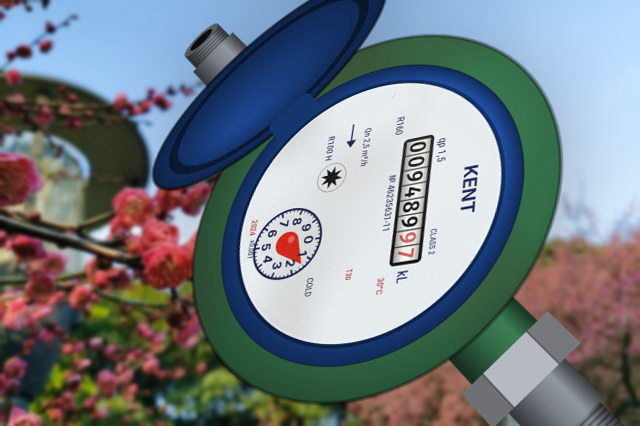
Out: 9489.971 kL
